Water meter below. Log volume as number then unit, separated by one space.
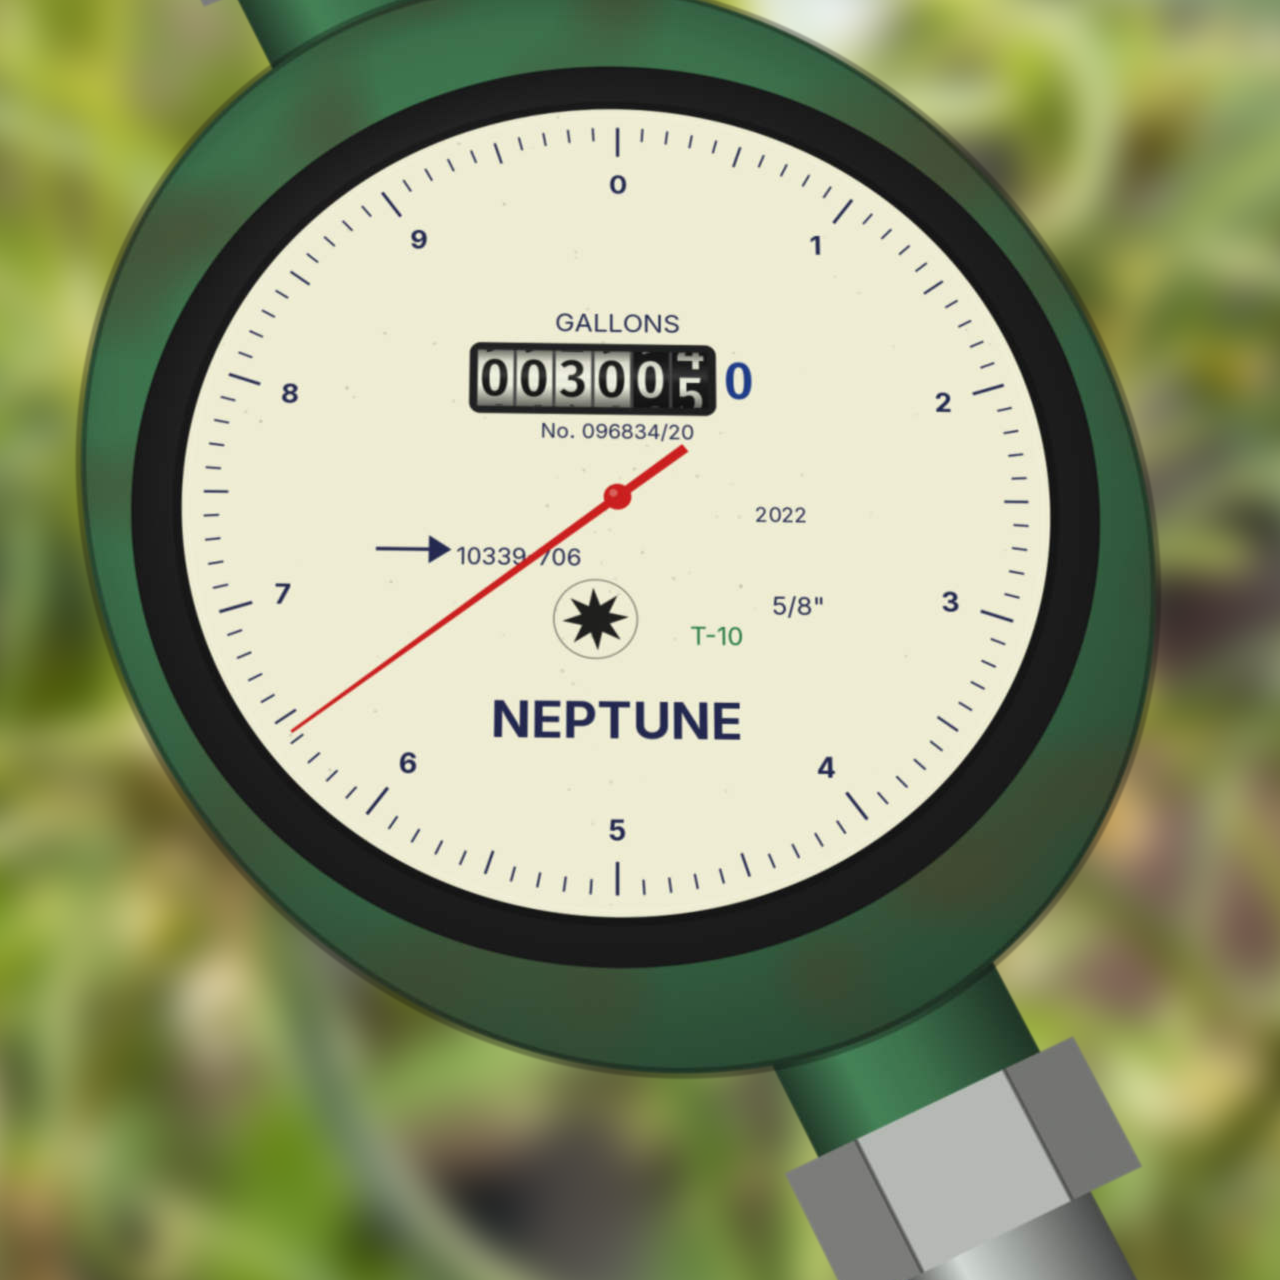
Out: 30046.4 gal
